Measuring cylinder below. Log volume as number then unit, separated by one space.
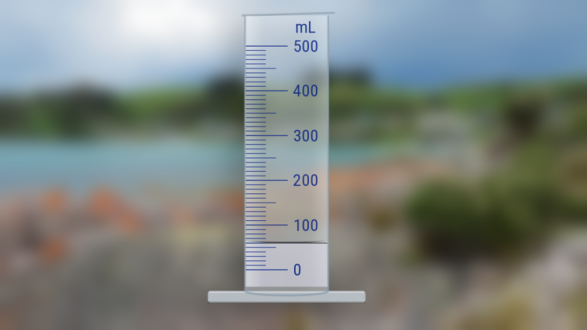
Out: 60 mL
